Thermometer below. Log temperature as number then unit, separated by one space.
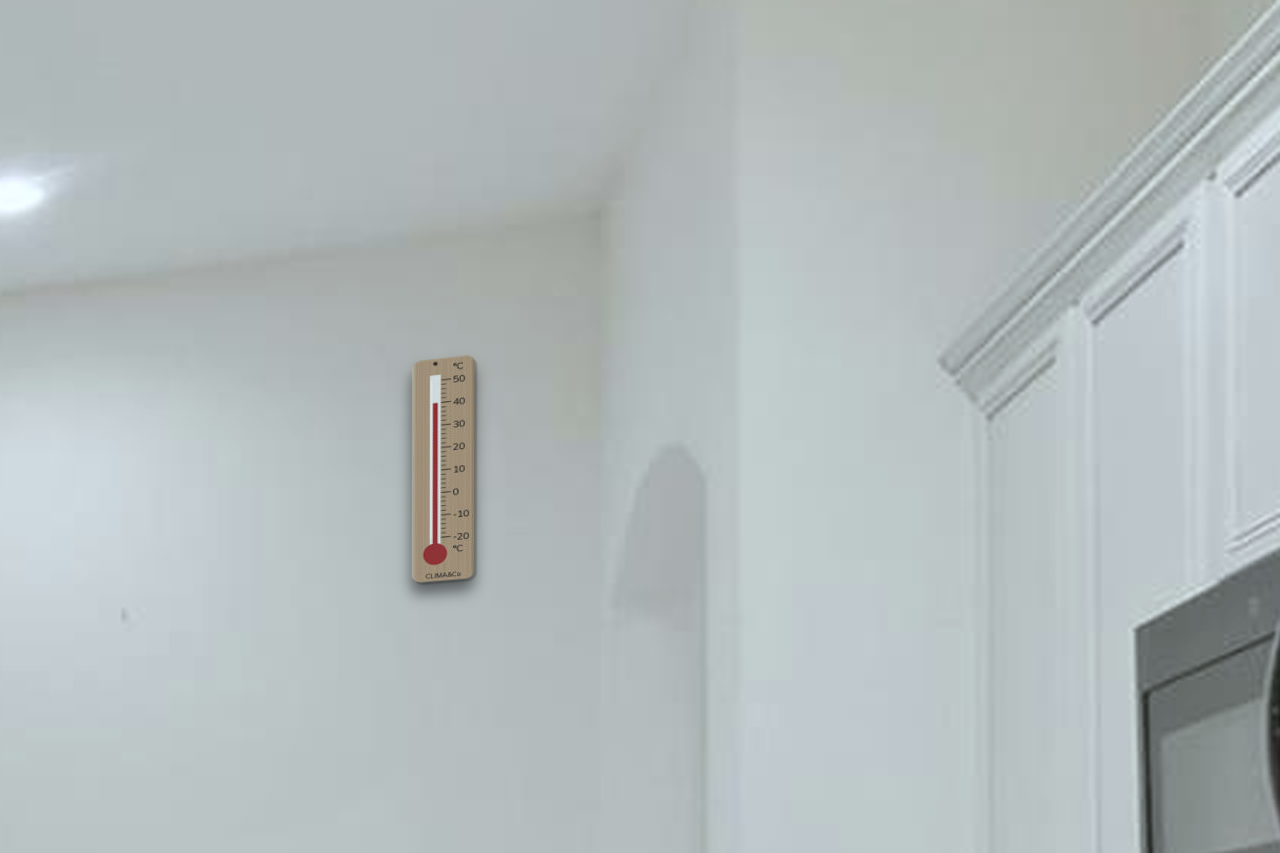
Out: 40 °C
